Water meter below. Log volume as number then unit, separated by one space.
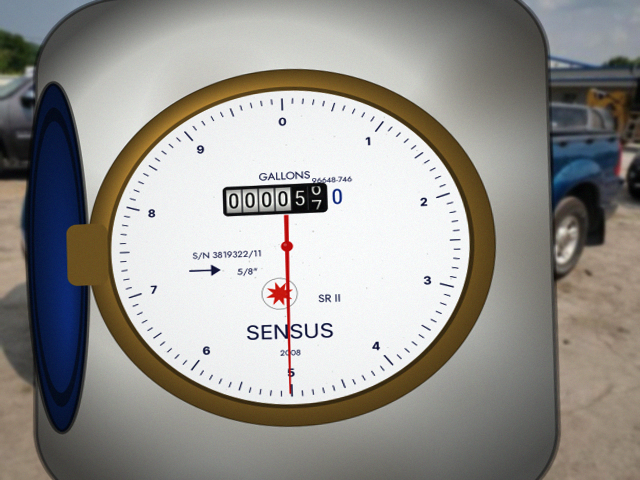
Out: 565.0 gal
